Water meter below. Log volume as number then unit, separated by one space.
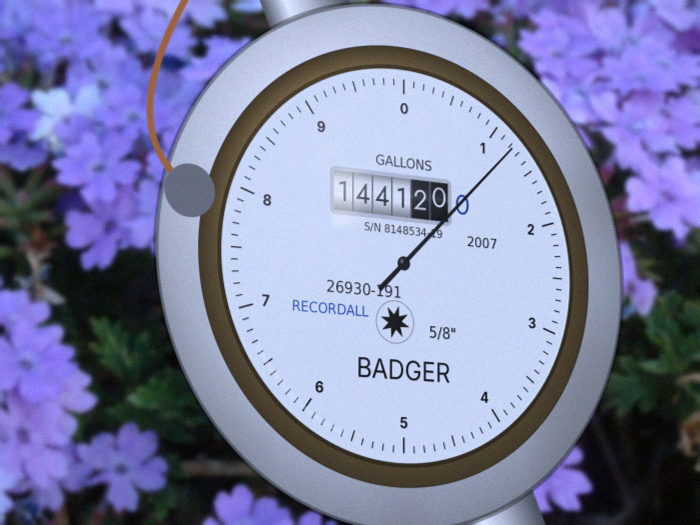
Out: 1441201.2 gal
